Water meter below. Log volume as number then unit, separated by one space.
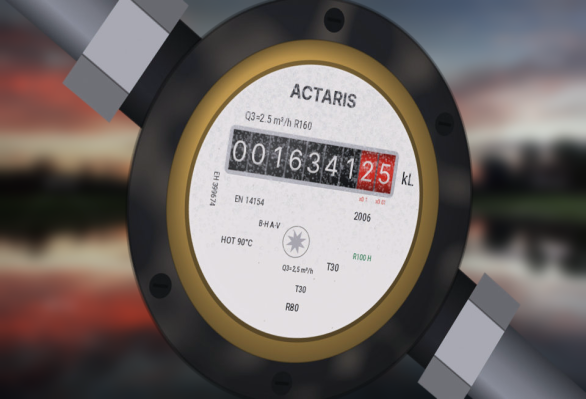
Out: 16341.25 kL
